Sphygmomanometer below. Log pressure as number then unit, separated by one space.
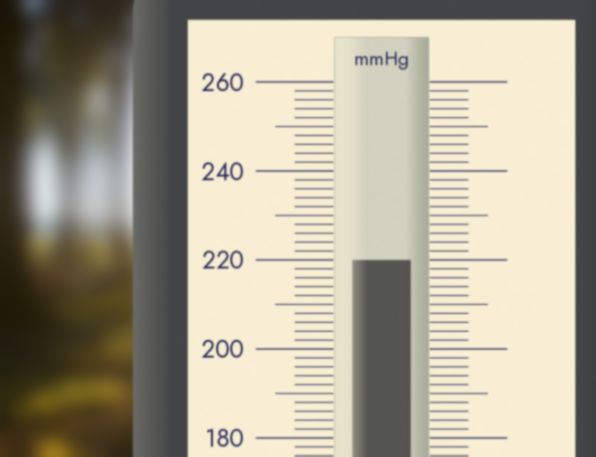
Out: 220 mmHg
